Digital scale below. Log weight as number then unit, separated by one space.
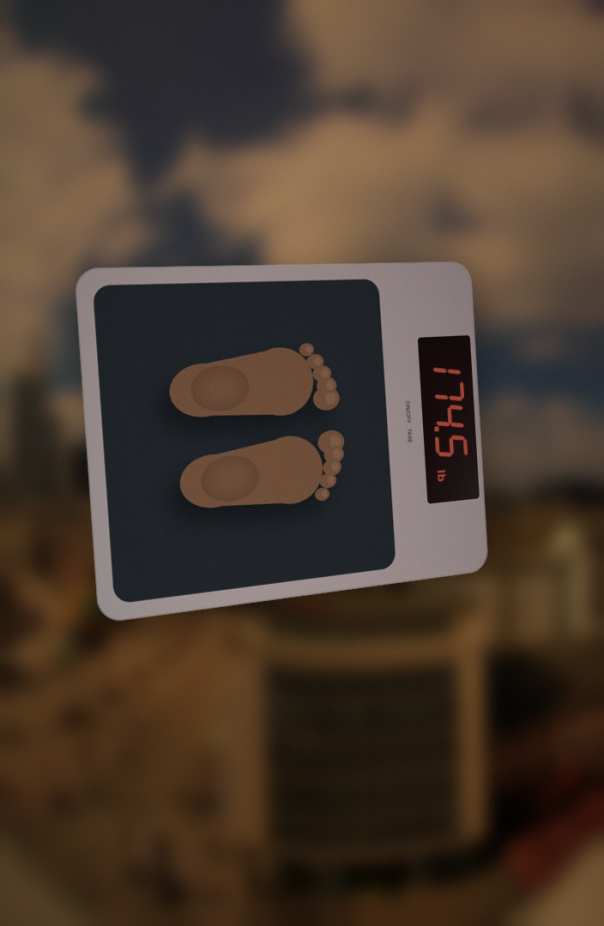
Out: 174.5 lb
